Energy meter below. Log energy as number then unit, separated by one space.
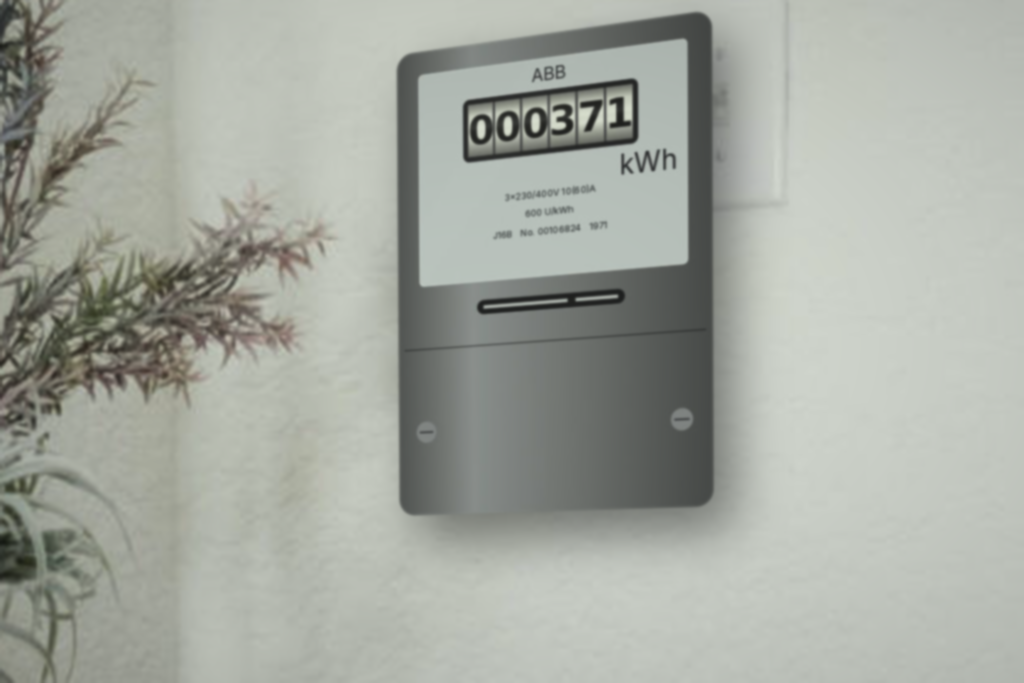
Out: 371 kWh
